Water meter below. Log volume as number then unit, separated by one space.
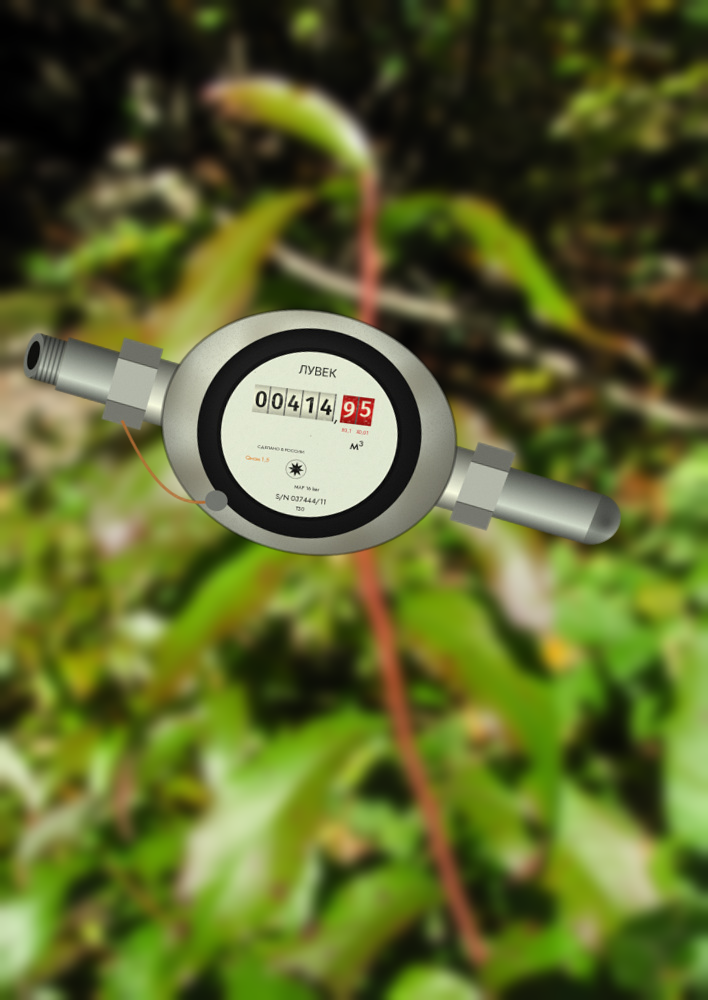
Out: 414.95 m³
